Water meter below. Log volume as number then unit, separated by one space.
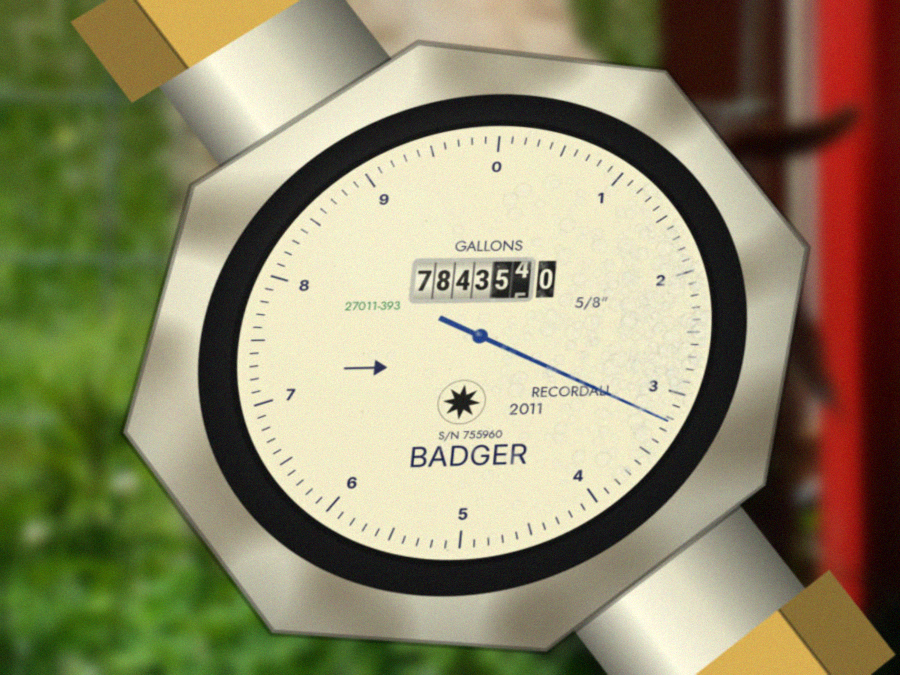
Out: 7843543.2 gal
